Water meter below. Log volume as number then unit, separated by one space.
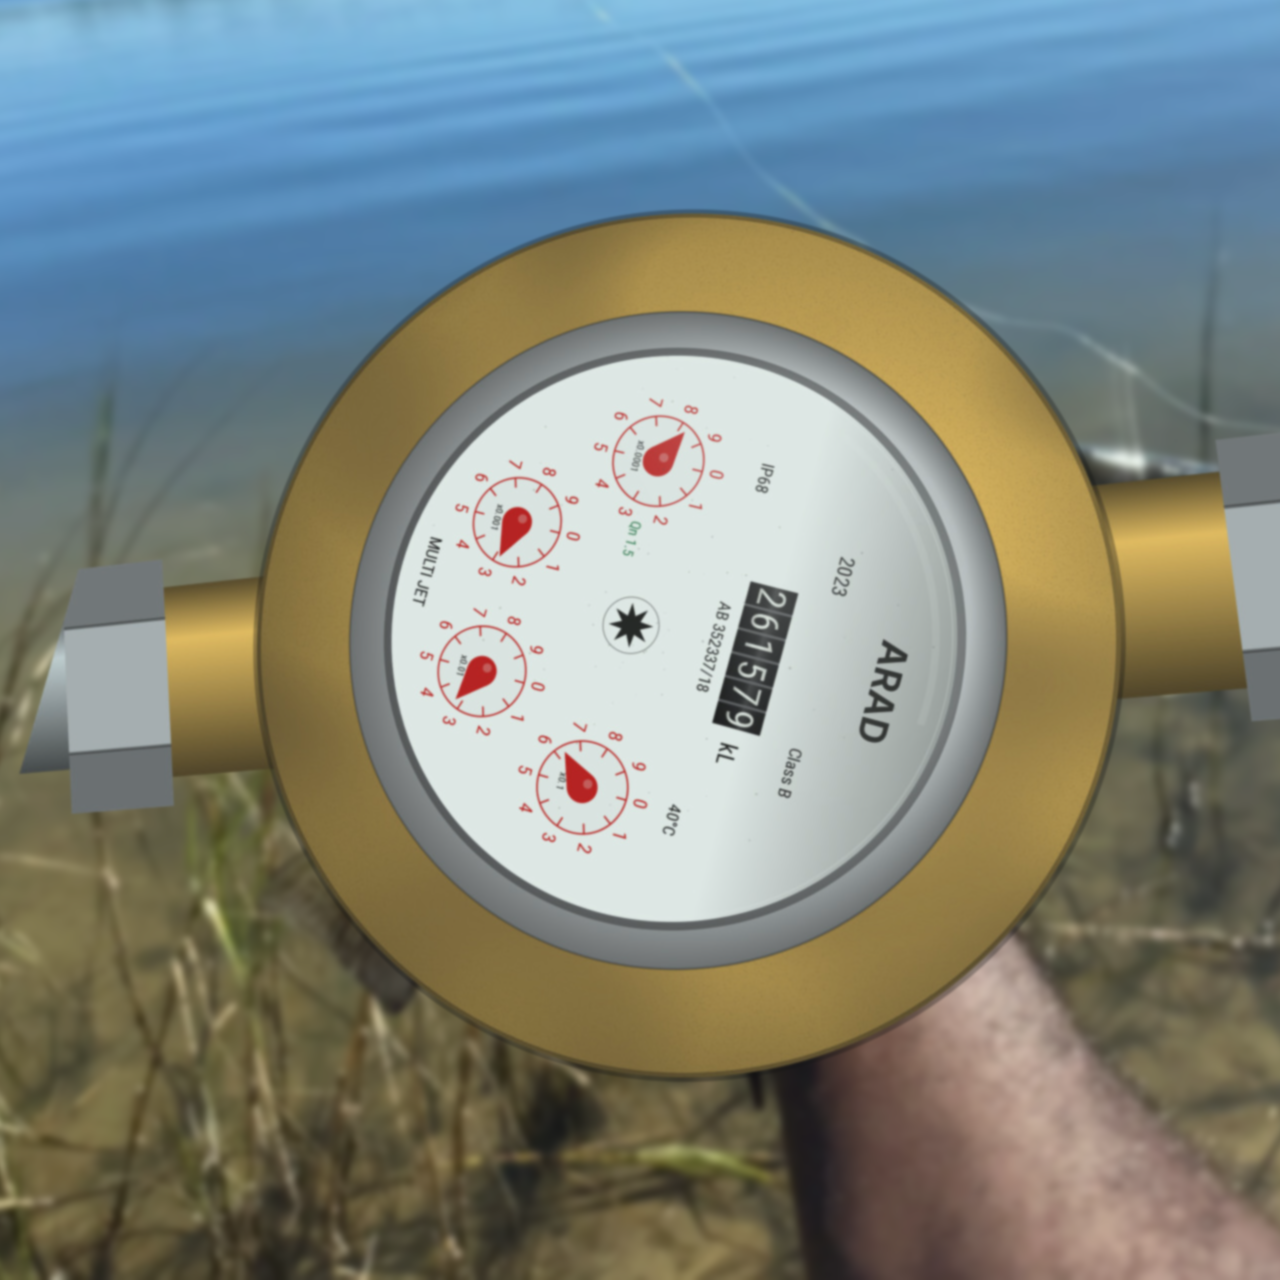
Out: 261579.6328 kL
